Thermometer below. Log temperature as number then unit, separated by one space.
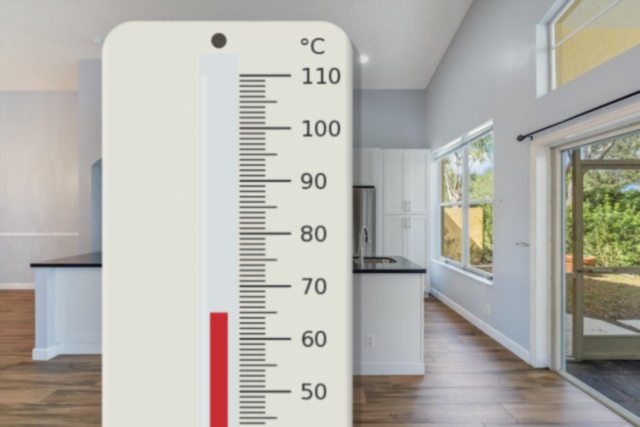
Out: 65 °C
